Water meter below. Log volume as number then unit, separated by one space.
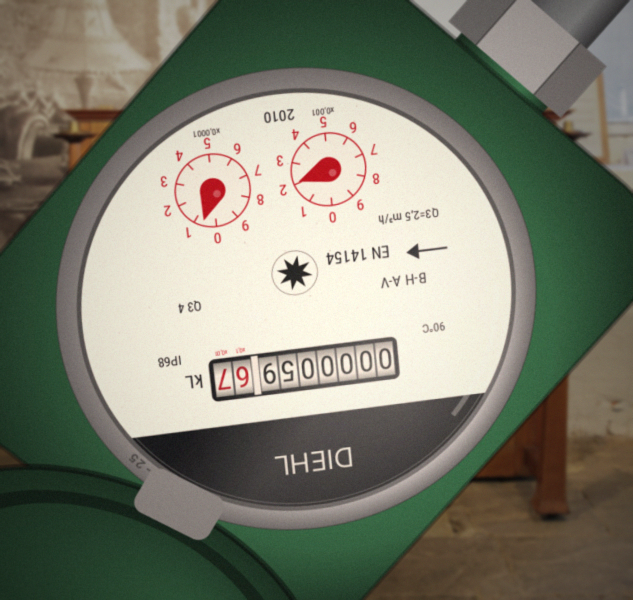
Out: 59.6720 kL
